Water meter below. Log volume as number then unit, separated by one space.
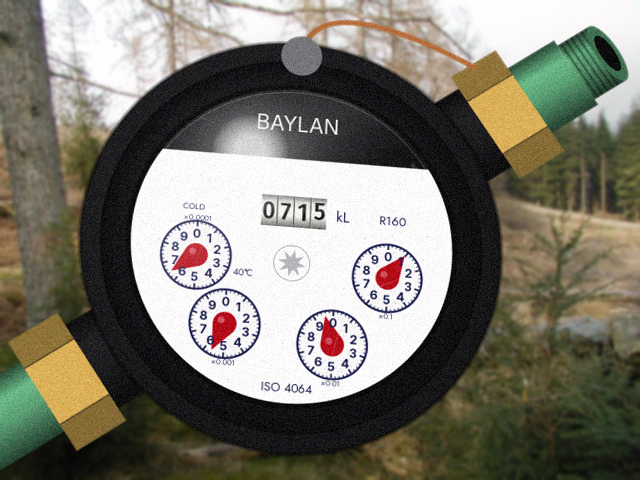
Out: 715.0956 kL
